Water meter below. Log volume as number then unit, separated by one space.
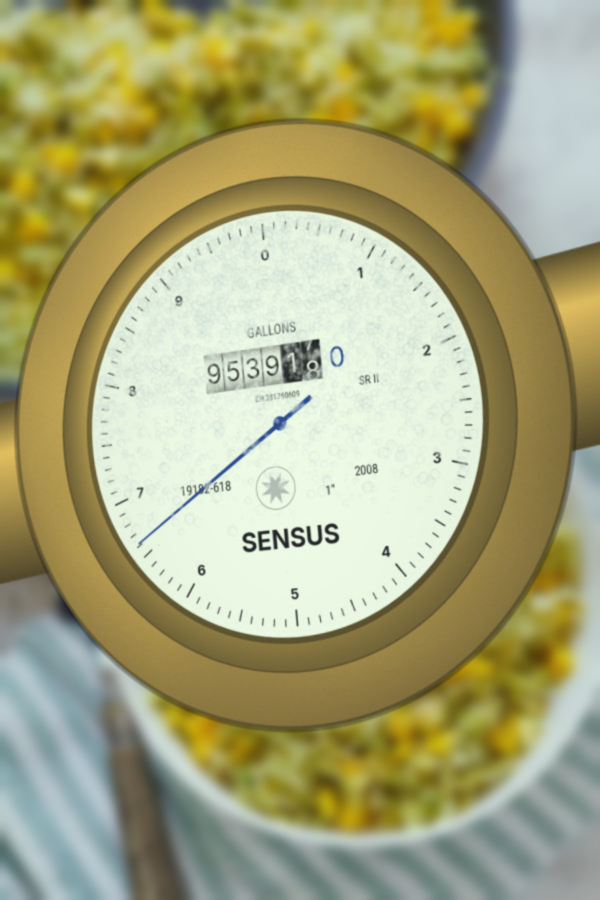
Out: 9539176.6 gal
